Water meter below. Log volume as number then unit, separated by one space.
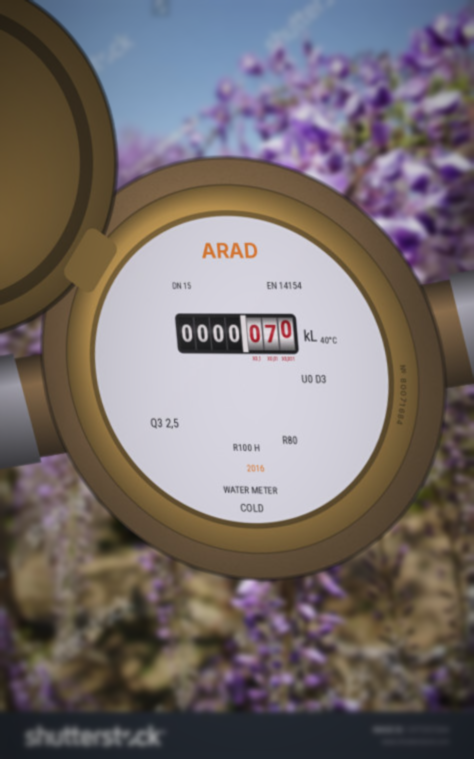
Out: 0.070 kL
